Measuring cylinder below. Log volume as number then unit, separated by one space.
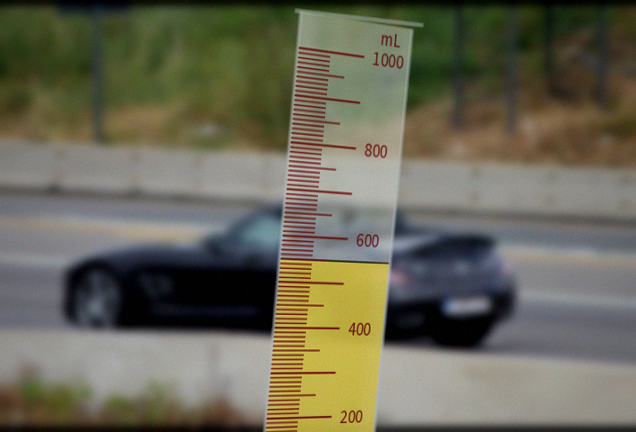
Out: 550 mL
